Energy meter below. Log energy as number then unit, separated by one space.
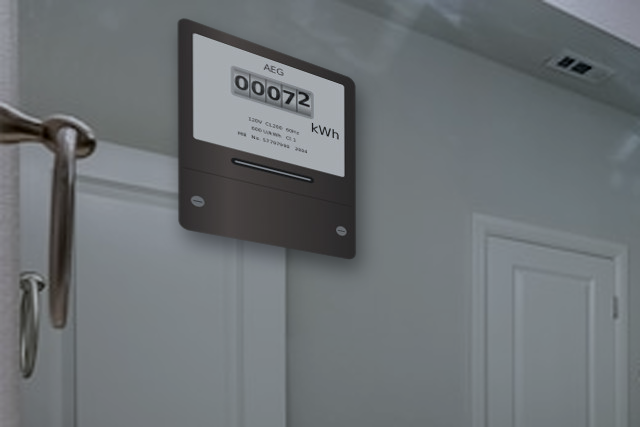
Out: 72 kWh
